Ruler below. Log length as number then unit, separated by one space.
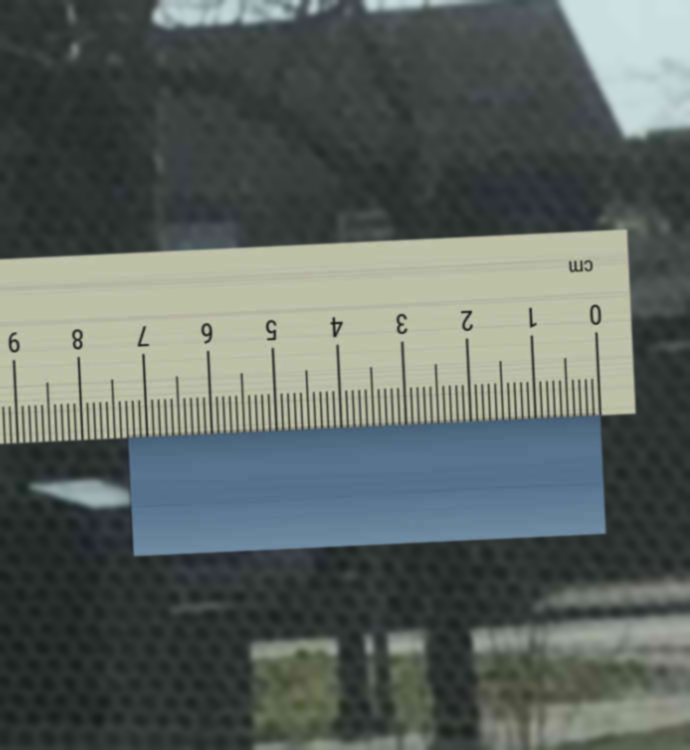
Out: 7.3 cm
